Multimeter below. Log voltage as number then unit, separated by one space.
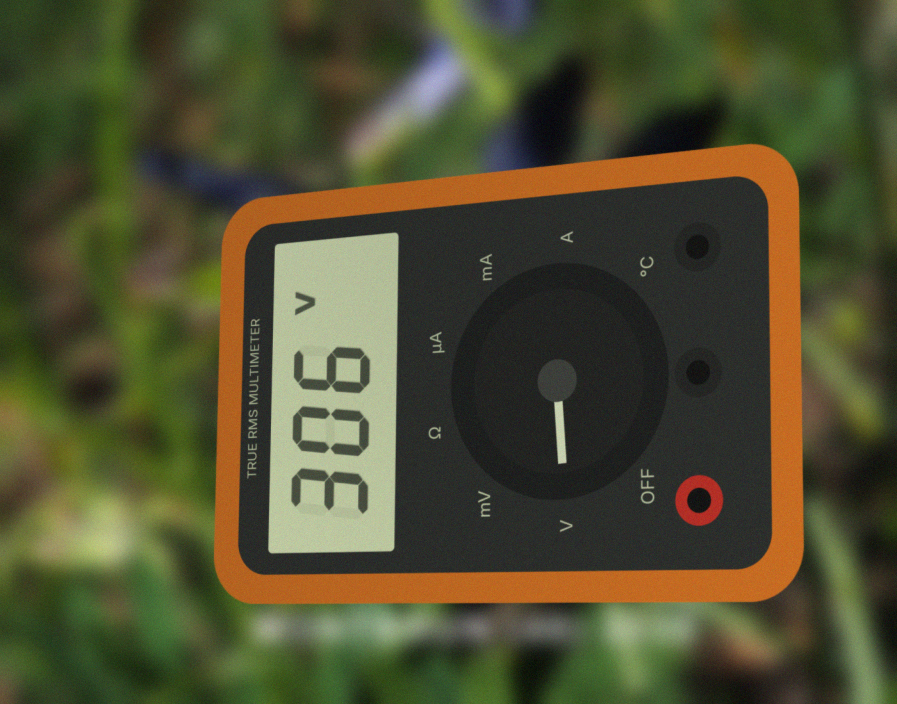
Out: 306 V
